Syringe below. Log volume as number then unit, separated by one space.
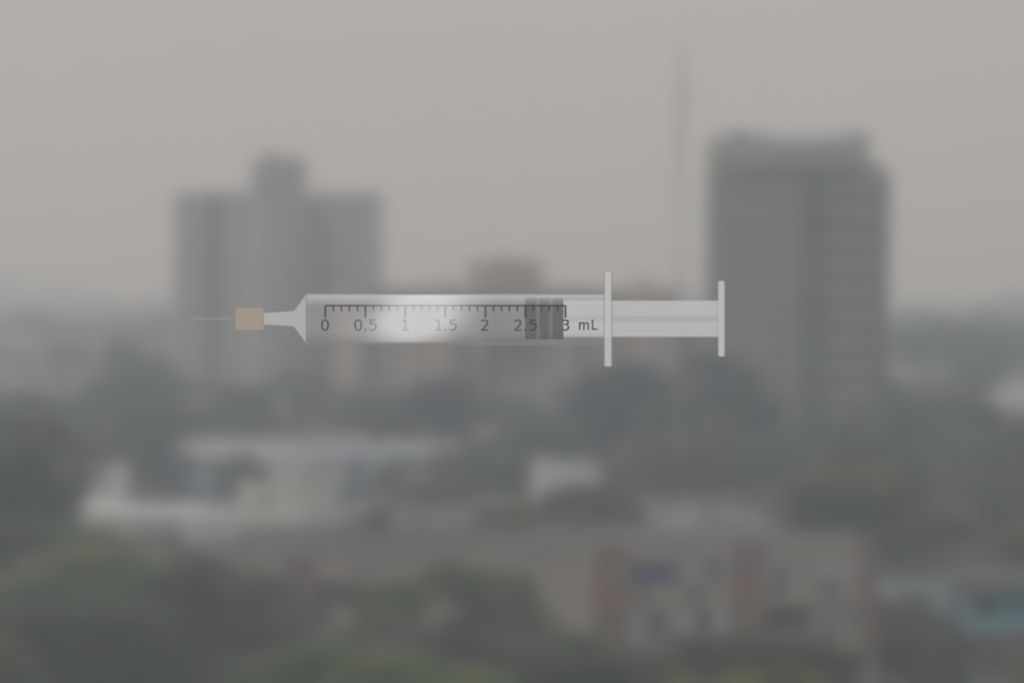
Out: 2.5 mL
